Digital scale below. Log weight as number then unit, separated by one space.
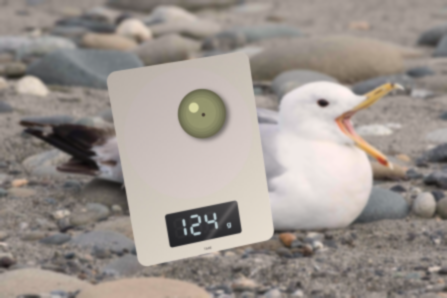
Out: 124 g
